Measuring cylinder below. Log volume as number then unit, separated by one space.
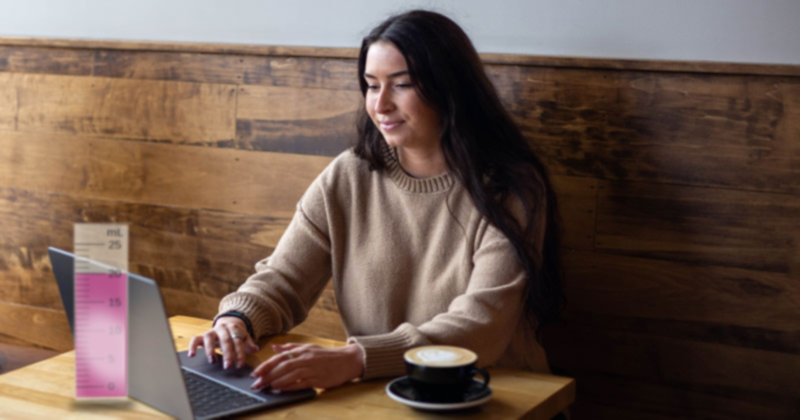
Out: 20 mL
